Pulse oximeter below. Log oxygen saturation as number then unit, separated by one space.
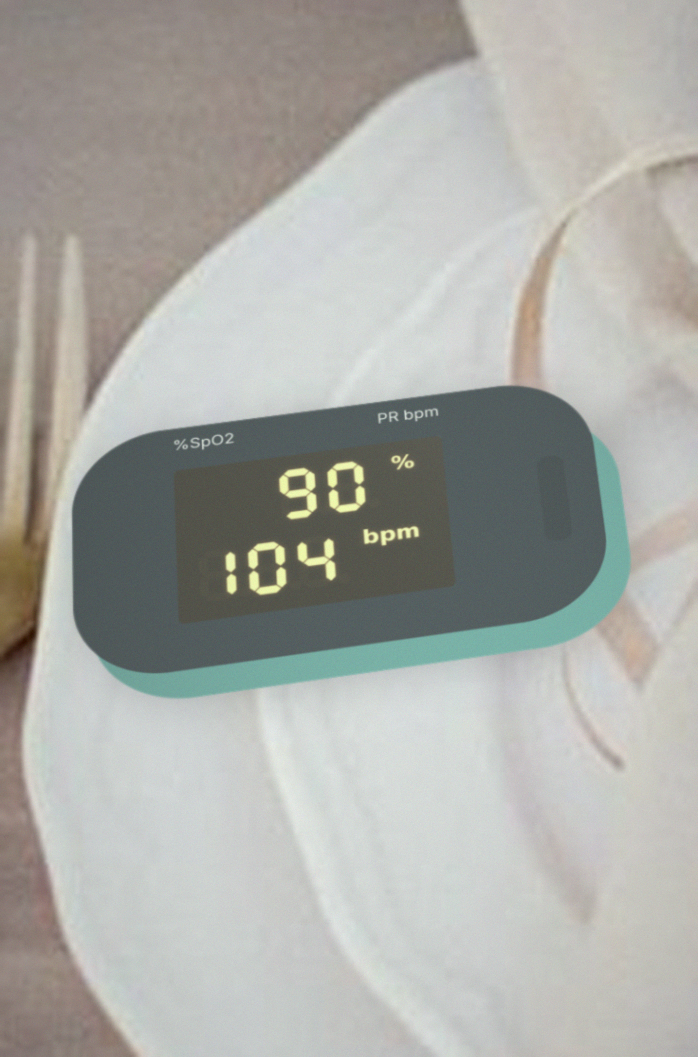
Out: 90 %
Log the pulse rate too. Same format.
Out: 104 bpm
